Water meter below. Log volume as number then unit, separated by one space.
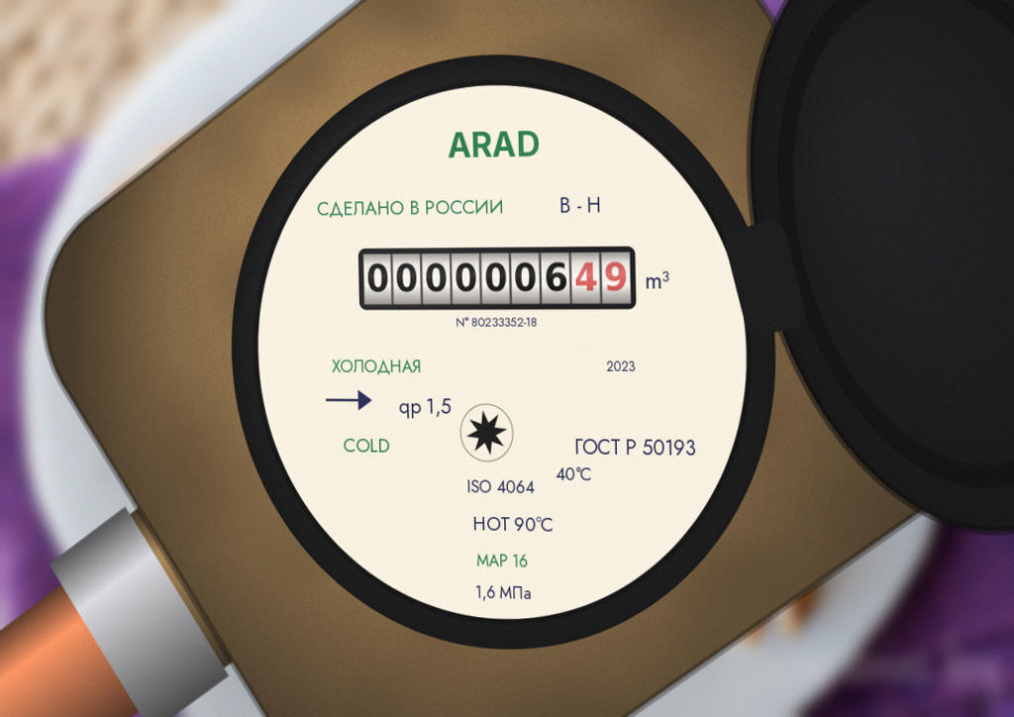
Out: 6.49 m³
